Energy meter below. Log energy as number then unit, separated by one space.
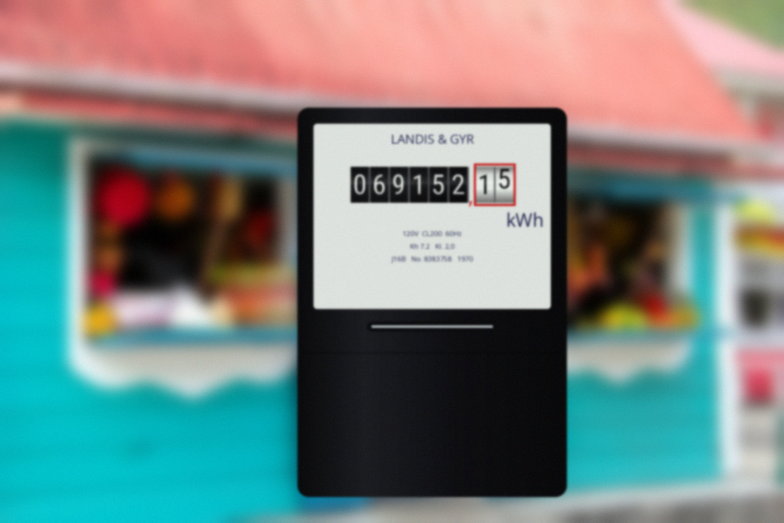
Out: 69152.15 kWh
